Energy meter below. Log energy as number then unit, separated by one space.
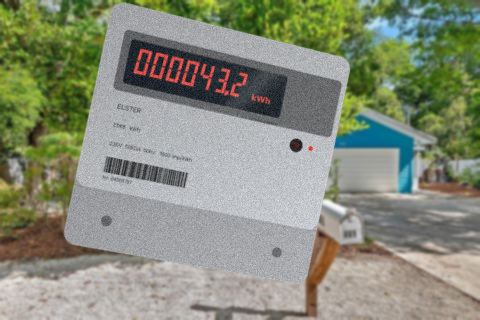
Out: 43.2 kWh
